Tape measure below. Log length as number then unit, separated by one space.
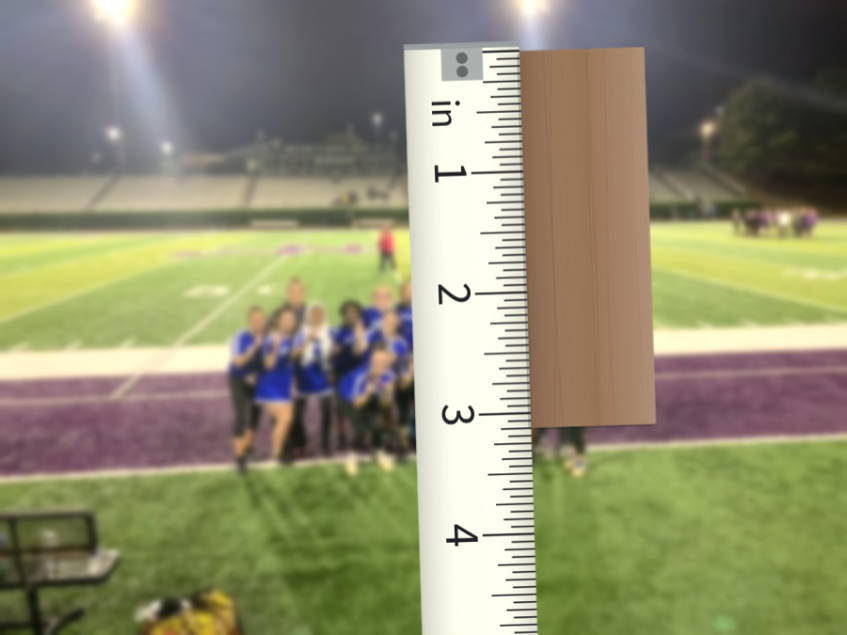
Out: 3.125 in
